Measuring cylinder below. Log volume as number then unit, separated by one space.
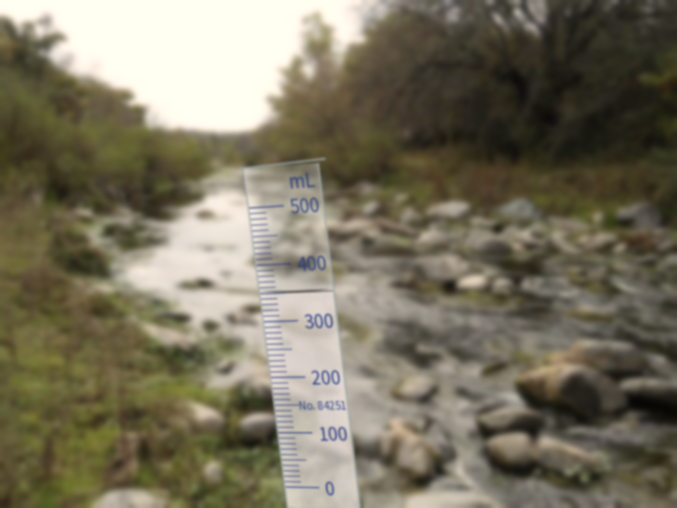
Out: 350 mL
